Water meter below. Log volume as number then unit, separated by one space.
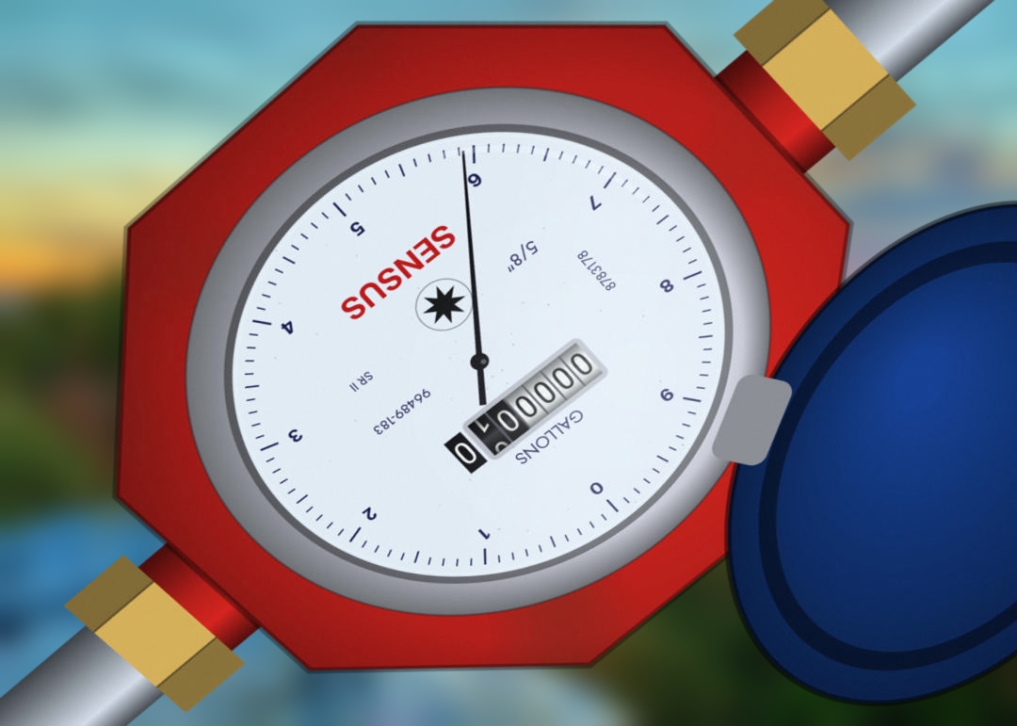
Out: 5.9 gal
